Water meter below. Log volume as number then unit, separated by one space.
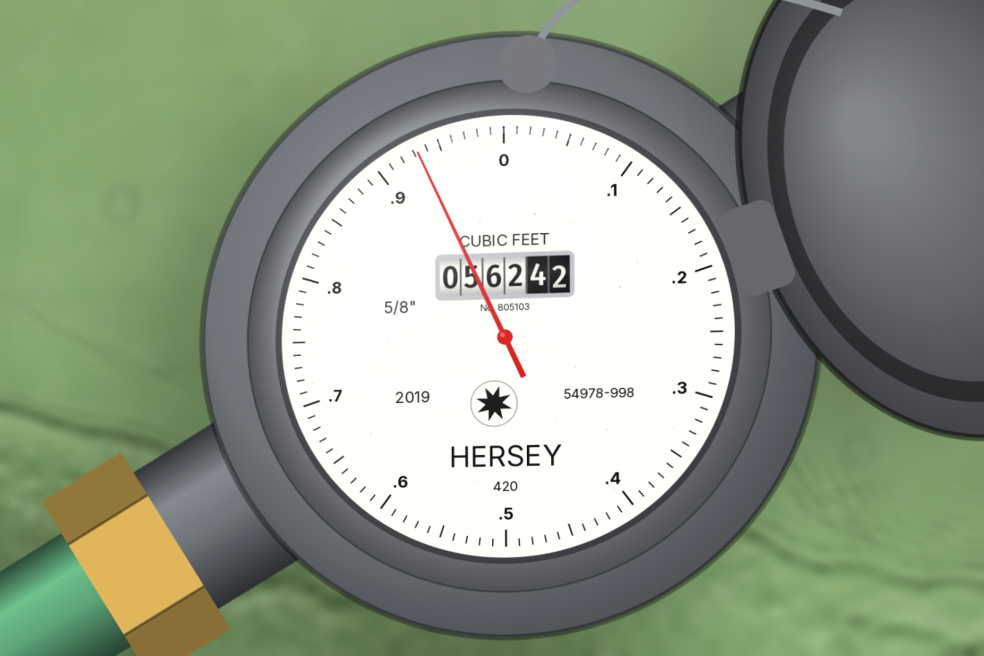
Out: 56241.93 ft³
